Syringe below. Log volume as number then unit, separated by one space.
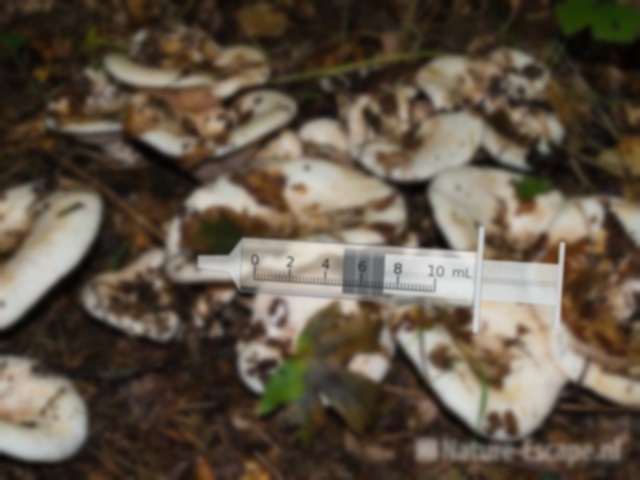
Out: 5 mL
